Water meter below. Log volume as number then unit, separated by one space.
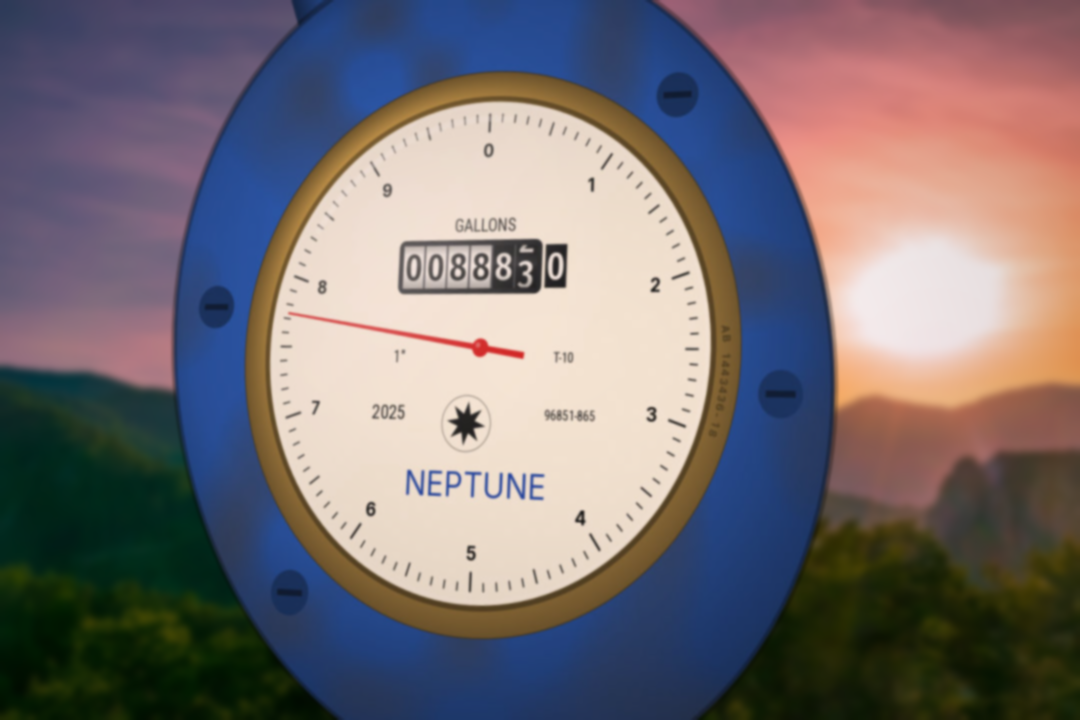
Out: 88827.7 gal
